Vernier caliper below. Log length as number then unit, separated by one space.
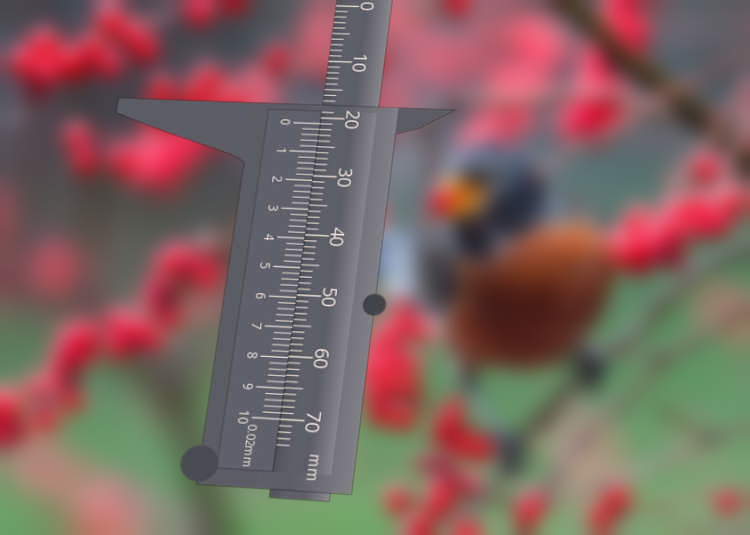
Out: 21.0 mm
